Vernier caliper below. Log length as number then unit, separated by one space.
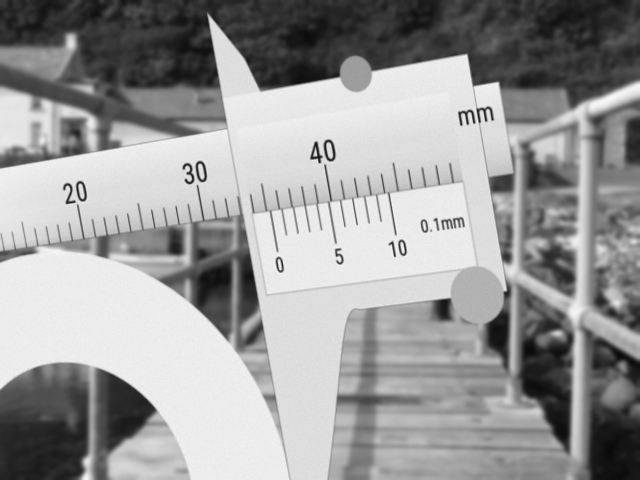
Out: 35.3 mm
